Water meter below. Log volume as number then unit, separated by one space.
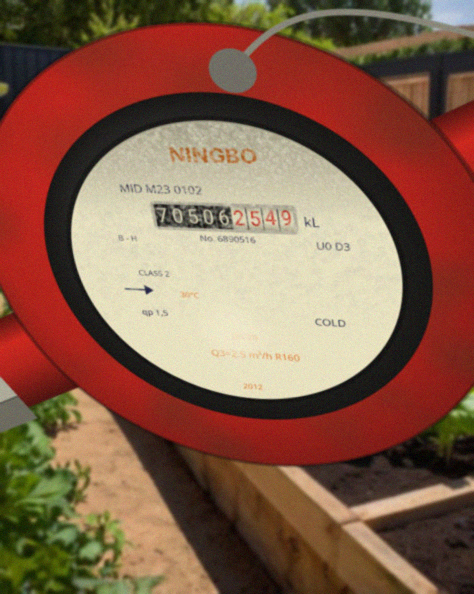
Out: 70506.2549 kL
